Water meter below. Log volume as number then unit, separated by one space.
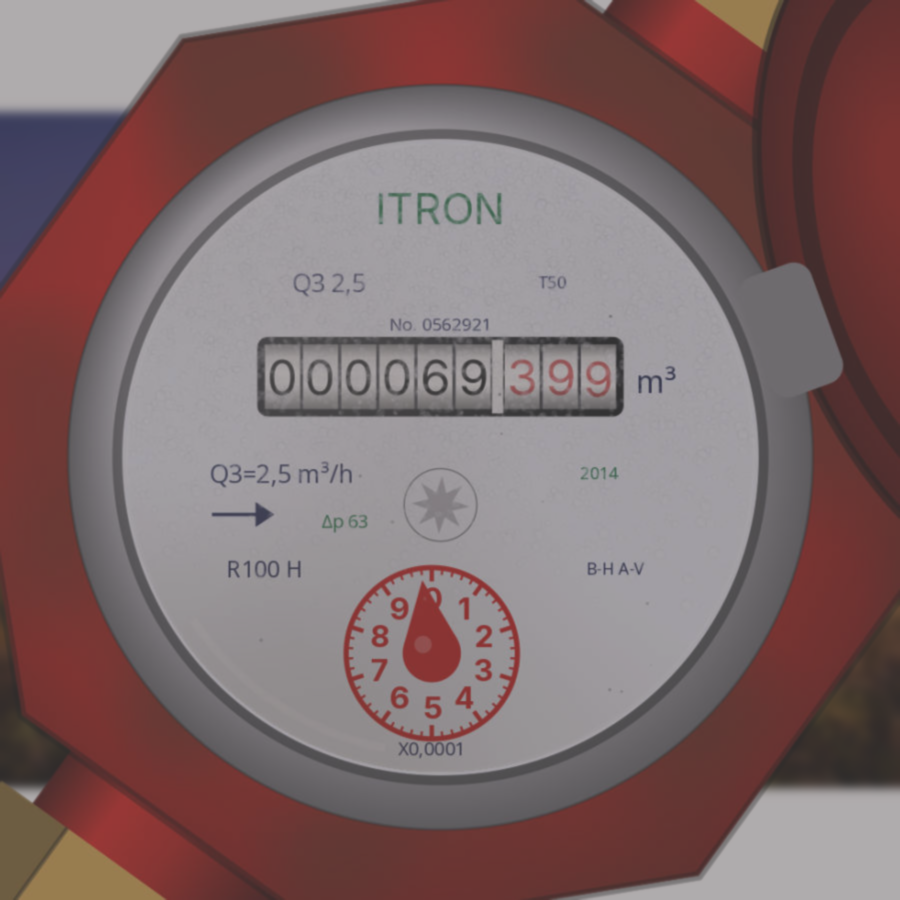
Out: 69.3989 m³
